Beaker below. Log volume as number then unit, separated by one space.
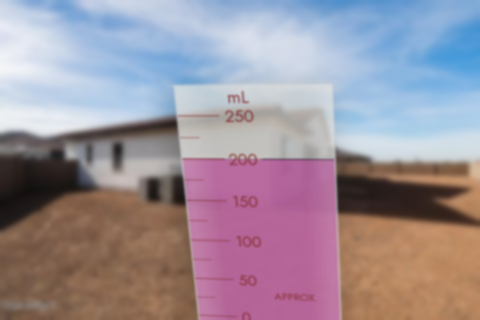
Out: 200 mL
